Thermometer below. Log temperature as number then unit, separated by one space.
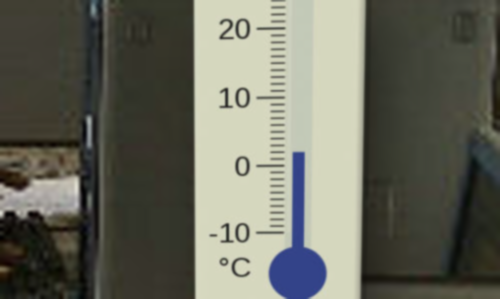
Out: 2 °C
